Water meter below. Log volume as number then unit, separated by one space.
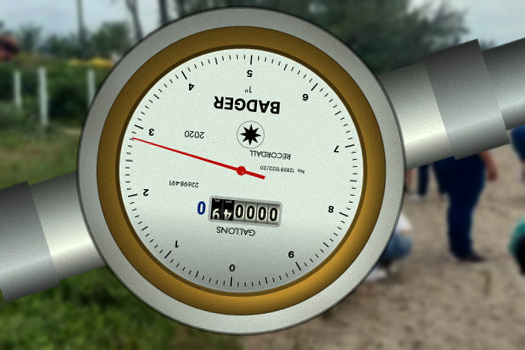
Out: 492.8 gal
